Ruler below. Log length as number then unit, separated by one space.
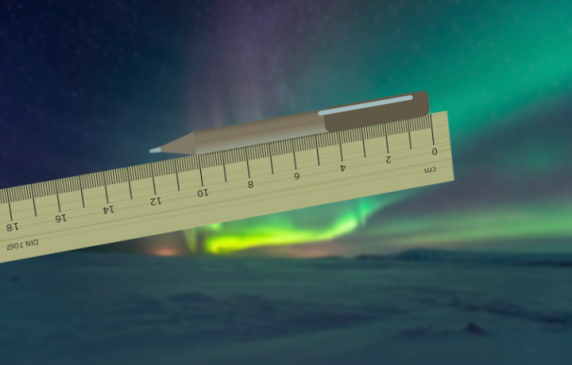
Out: 12 cm
